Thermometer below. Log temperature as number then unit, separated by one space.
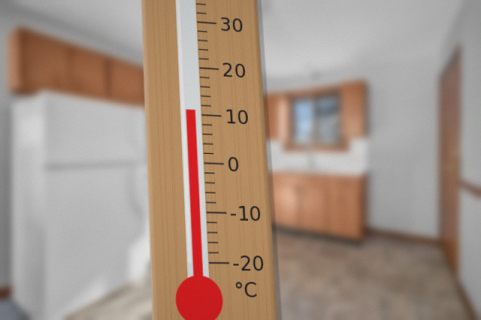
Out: 11 °C
